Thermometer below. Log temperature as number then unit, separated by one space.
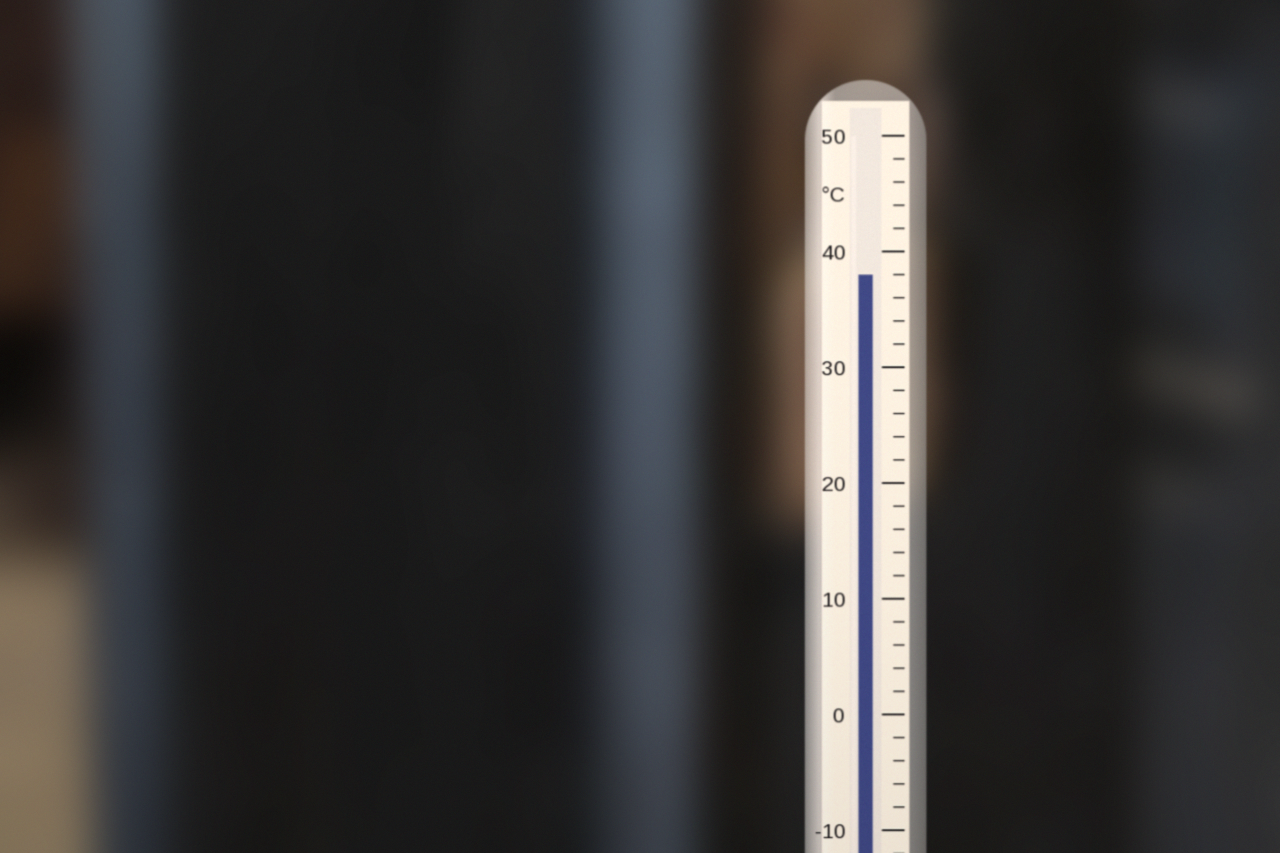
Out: 38 °C
